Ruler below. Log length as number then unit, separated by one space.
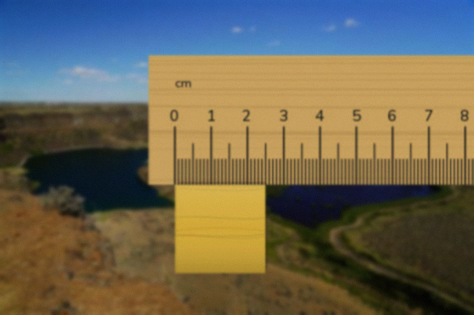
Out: 2.5 cm
